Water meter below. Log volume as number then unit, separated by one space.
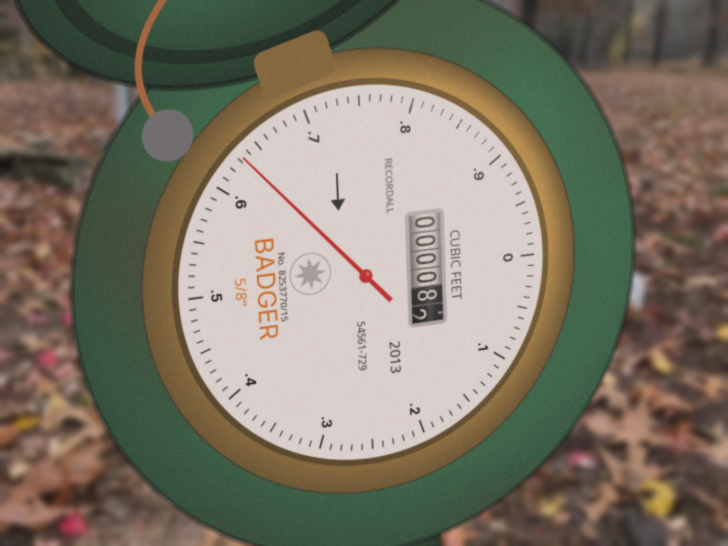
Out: 81.63 ft³
